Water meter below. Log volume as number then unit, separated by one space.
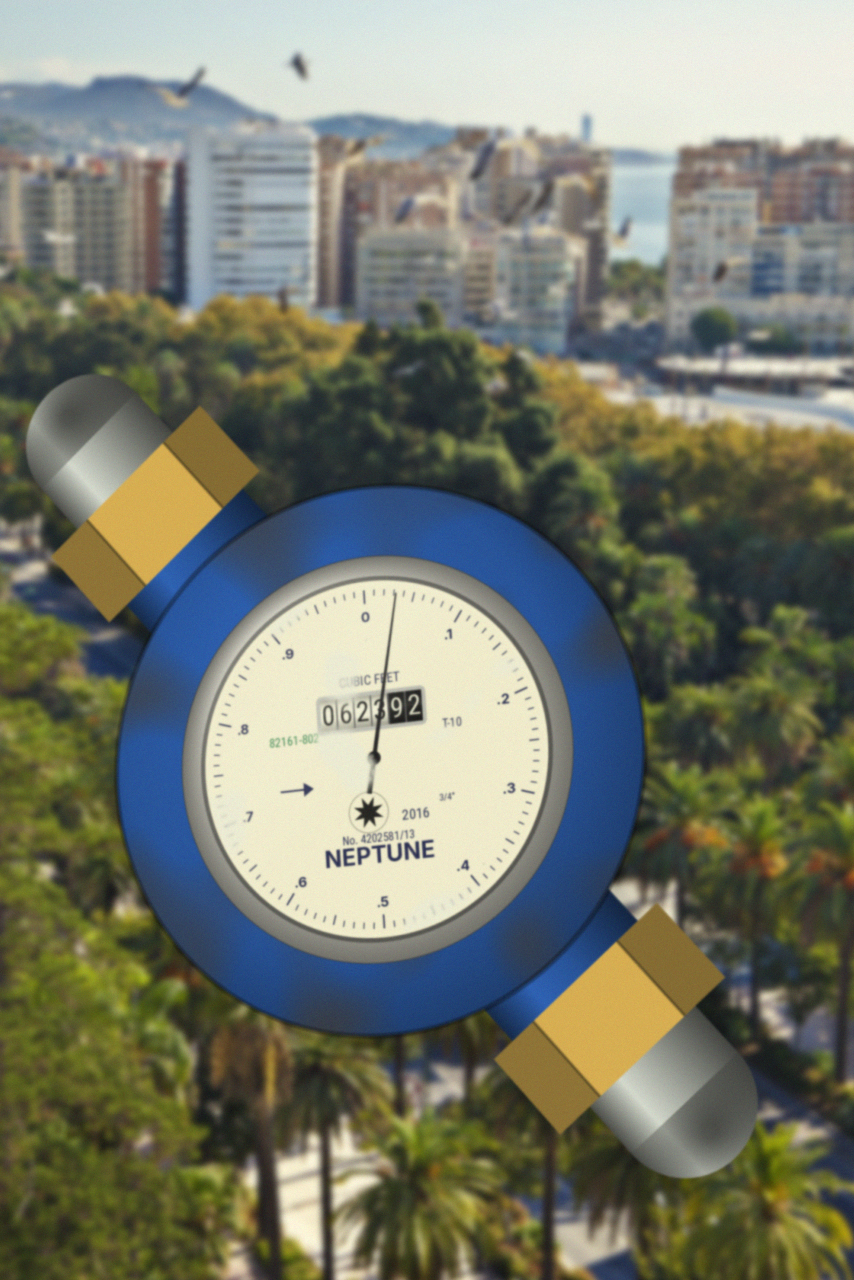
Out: 62392.03 ft³
